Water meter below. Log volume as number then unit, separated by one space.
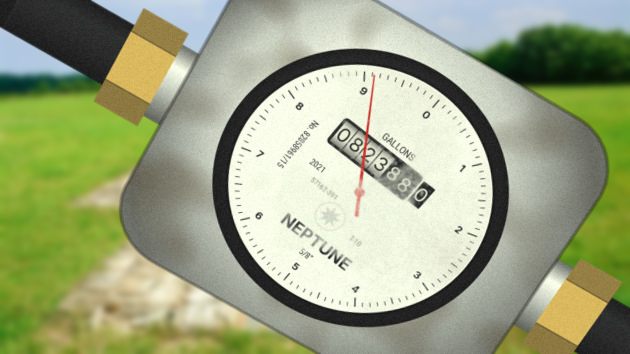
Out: 823879.1 gal
